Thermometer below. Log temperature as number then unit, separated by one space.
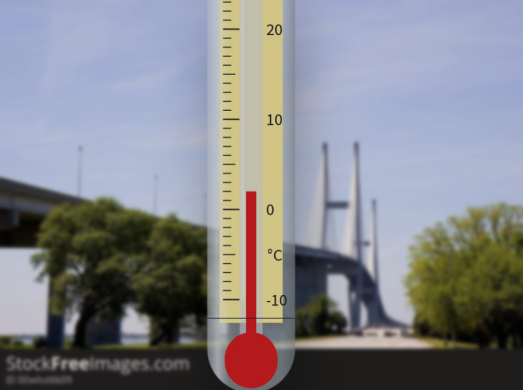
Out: 2 °C
